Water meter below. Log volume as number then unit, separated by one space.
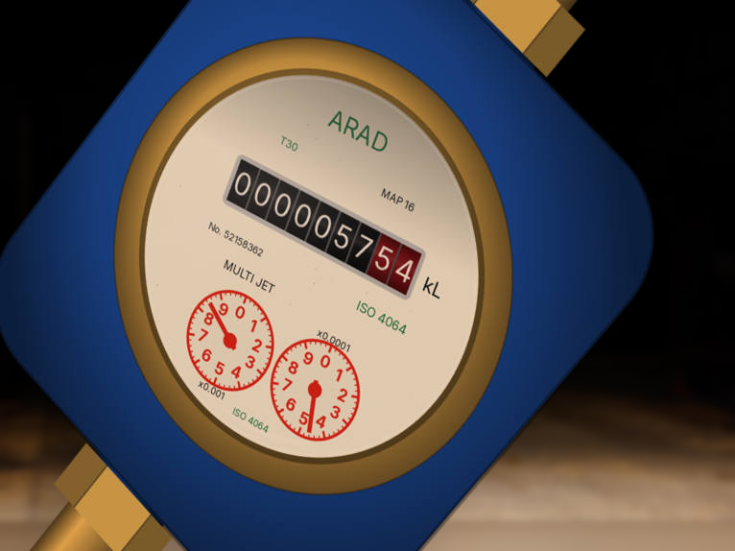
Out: 57.5484 kL
